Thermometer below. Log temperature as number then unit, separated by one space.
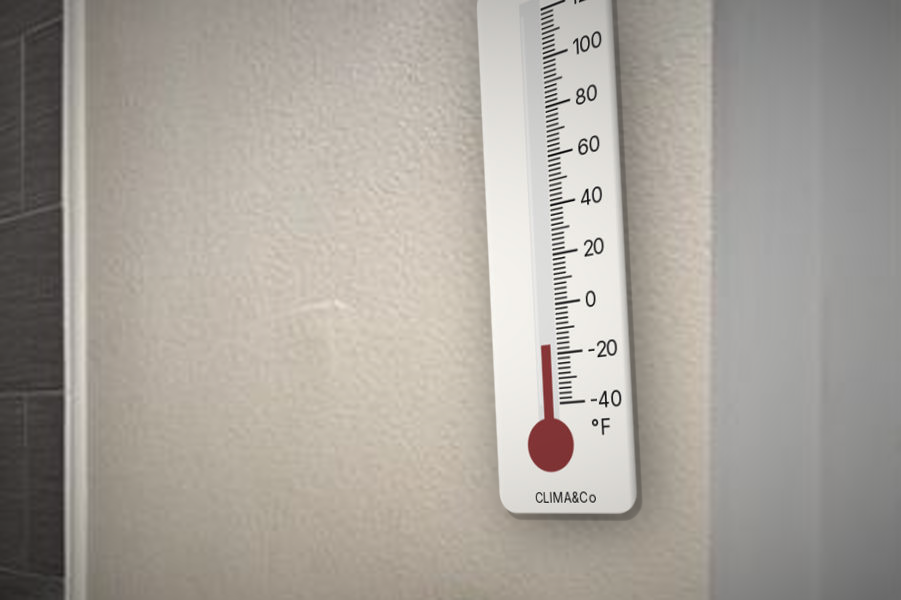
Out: -16 °F
